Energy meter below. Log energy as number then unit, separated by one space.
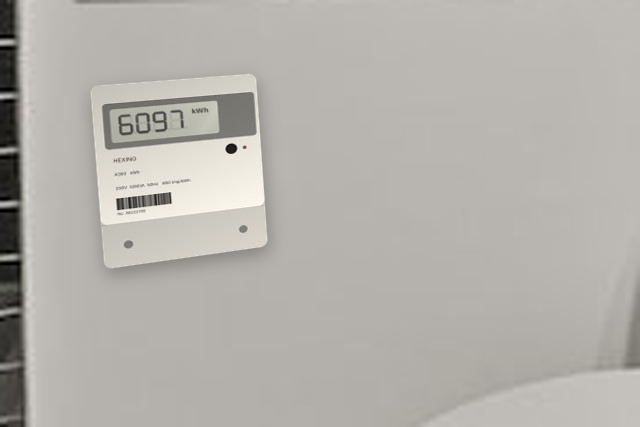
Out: 6097 kWh
